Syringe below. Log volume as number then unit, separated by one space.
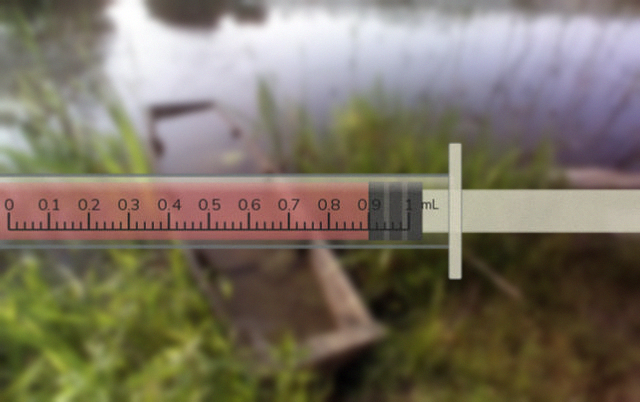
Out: 0.9 mL
